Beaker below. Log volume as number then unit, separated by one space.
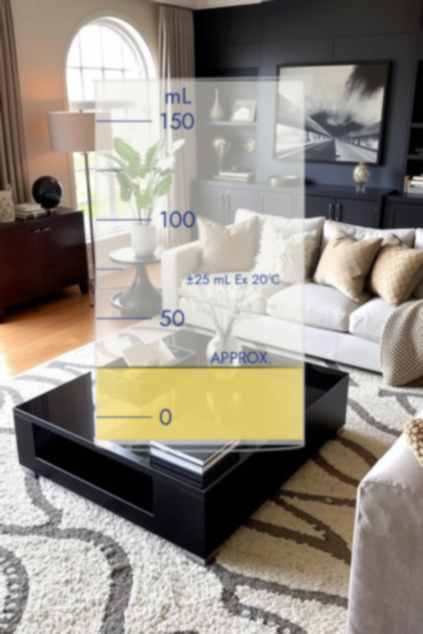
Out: 25 mL
